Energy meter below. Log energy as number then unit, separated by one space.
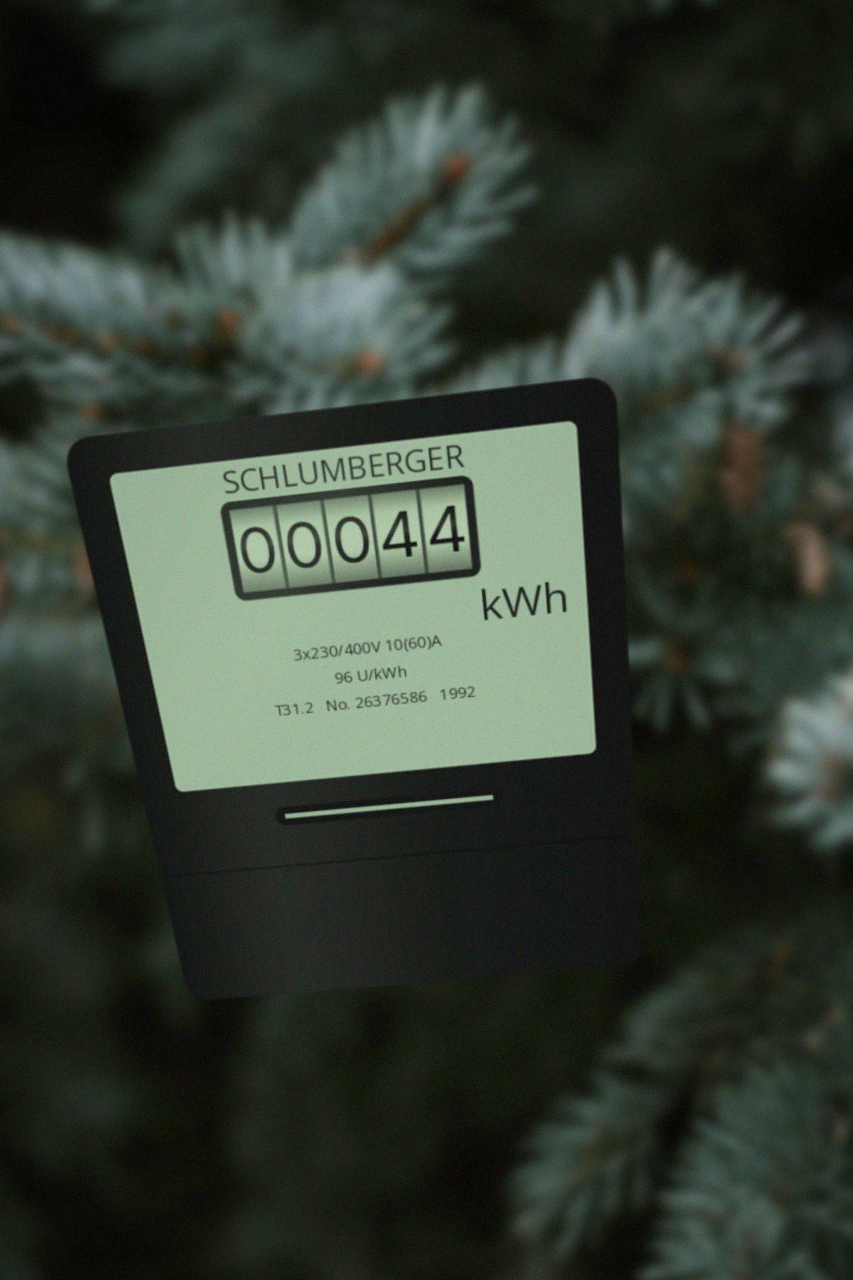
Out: 44 kWh
